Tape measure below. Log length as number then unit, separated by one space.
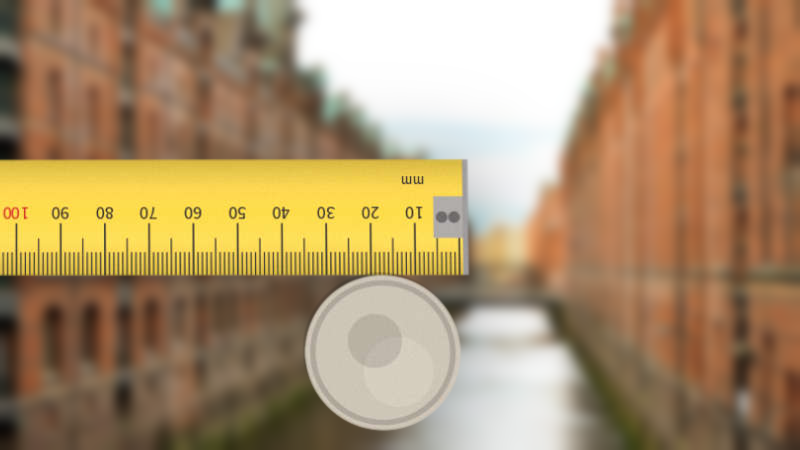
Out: 35 mm
